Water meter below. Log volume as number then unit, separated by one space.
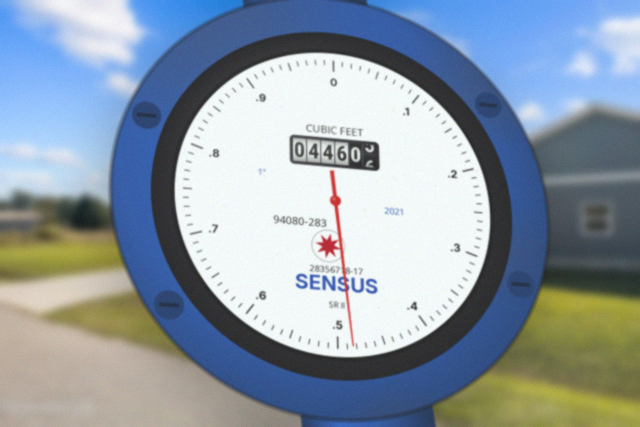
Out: 44605.48 ft³
